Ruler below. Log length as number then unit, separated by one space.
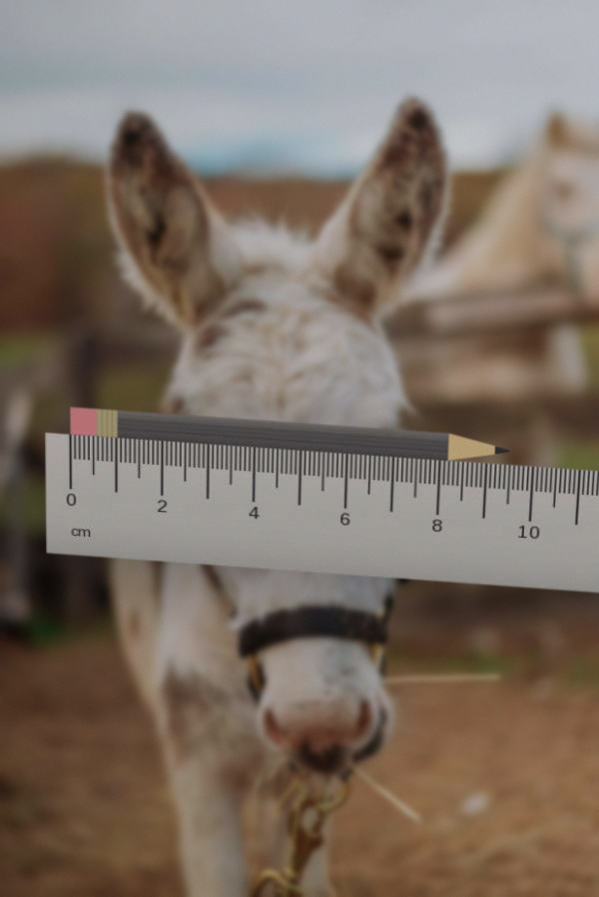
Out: 9.5 cm
